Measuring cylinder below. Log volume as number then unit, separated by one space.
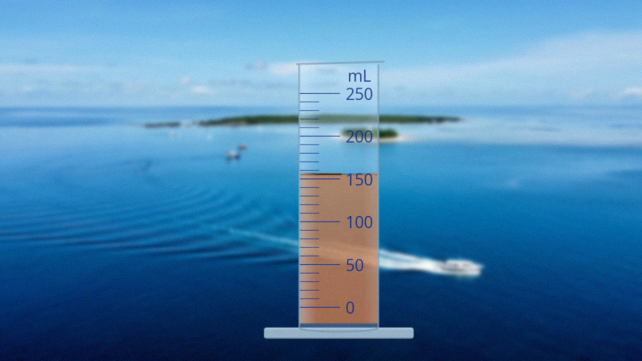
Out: 155 mL
